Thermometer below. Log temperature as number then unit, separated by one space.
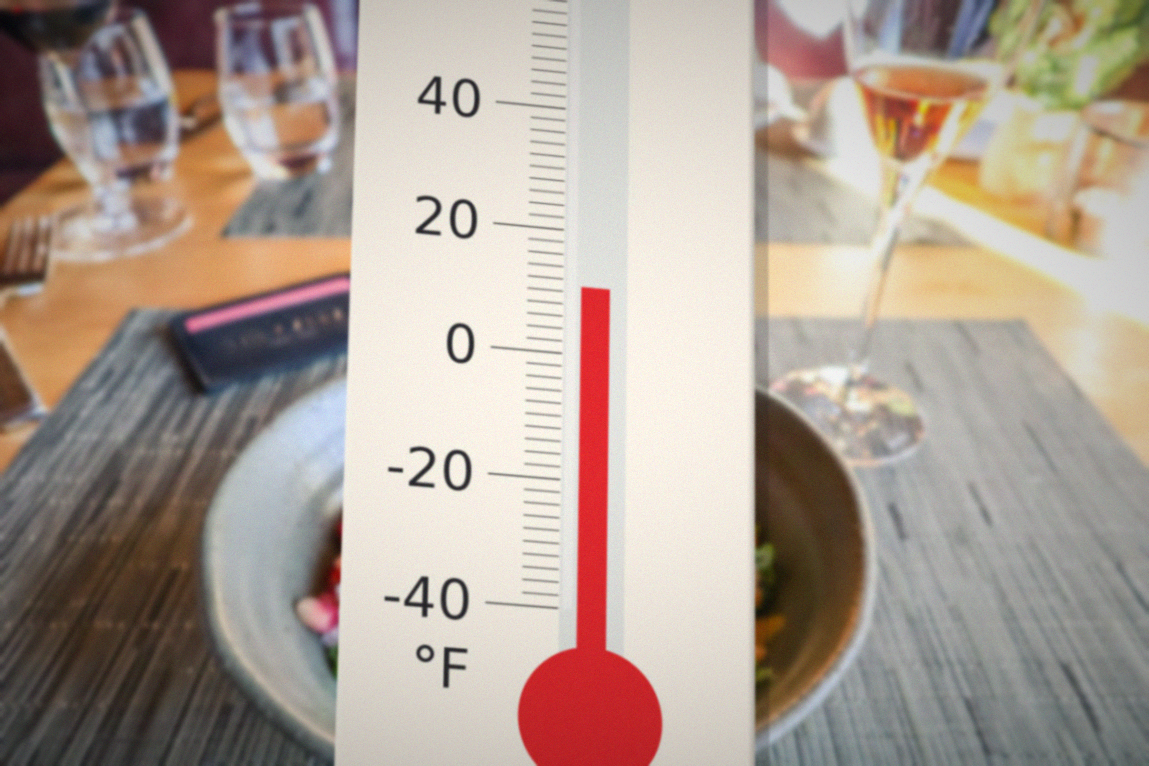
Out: 11 °F
